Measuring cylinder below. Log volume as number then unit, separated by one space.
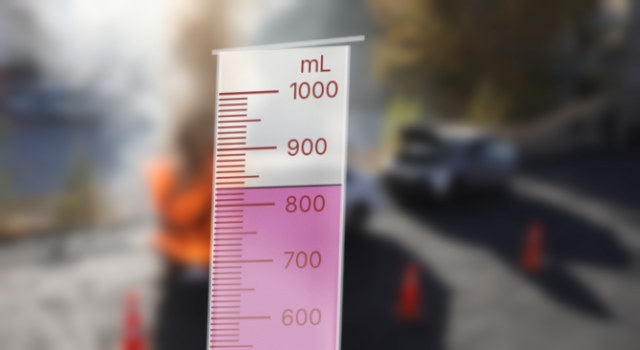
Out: 830 mL
